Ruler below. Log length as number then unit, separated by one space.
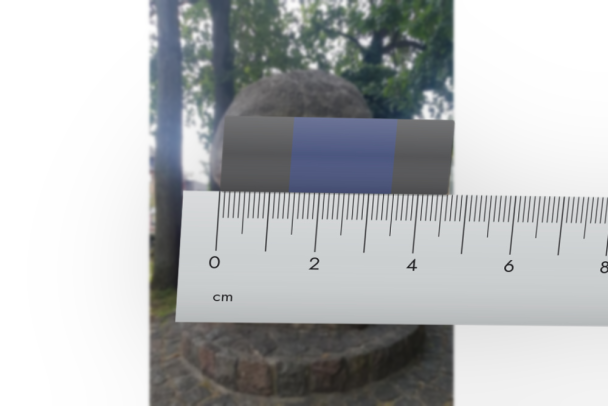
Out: 4.6 cm
